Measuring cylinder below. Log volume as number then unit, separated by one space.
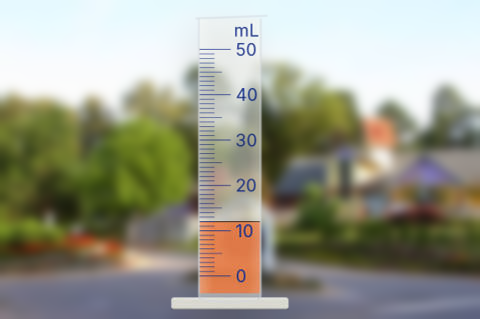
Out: 12 mL
